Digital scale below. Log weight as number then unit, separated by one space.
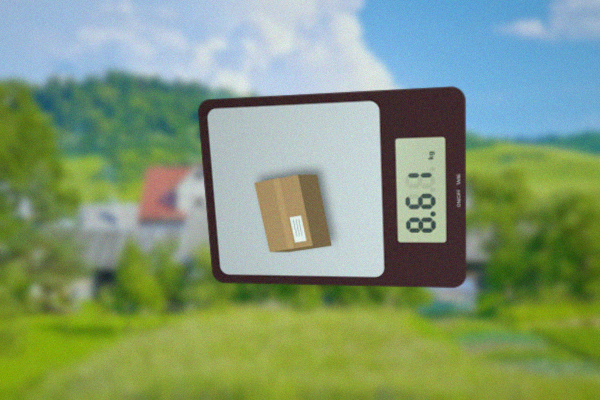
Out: 8.61 kg
